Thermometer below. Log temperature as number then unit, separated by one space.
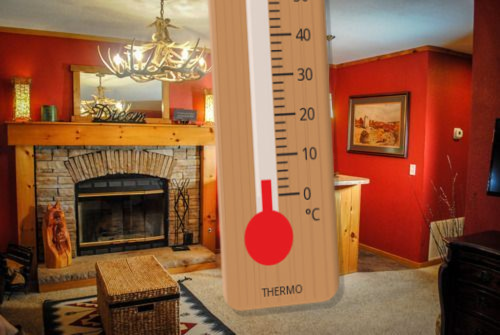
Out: 4 °C
